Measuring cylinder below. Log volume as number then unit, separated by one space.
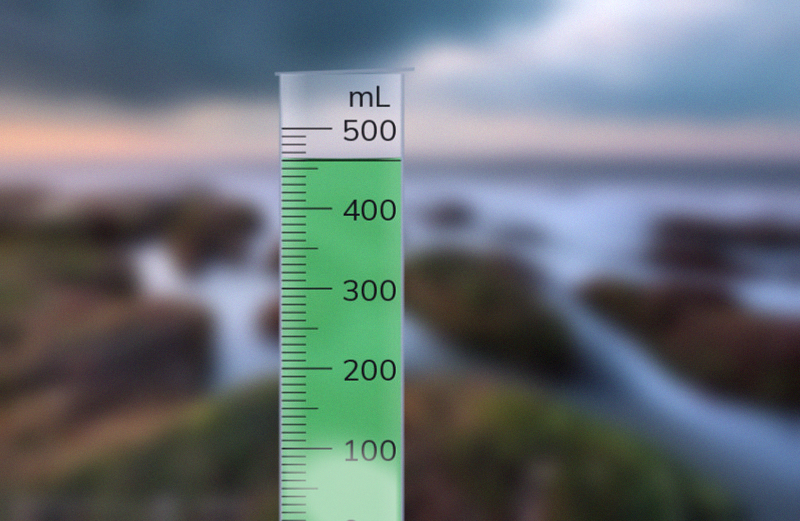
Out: 460 mL
